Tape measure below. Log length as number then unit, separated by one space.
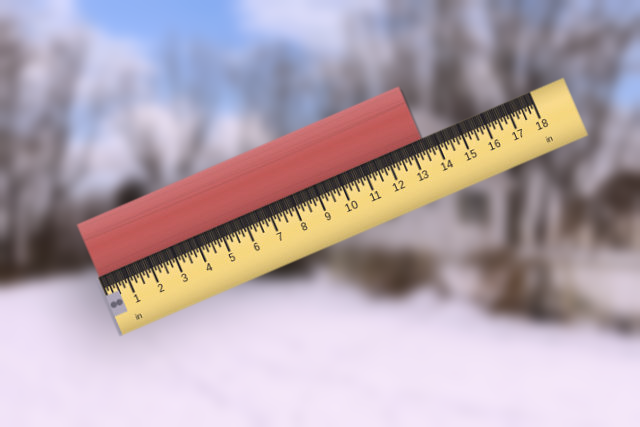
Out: 13.5 in
